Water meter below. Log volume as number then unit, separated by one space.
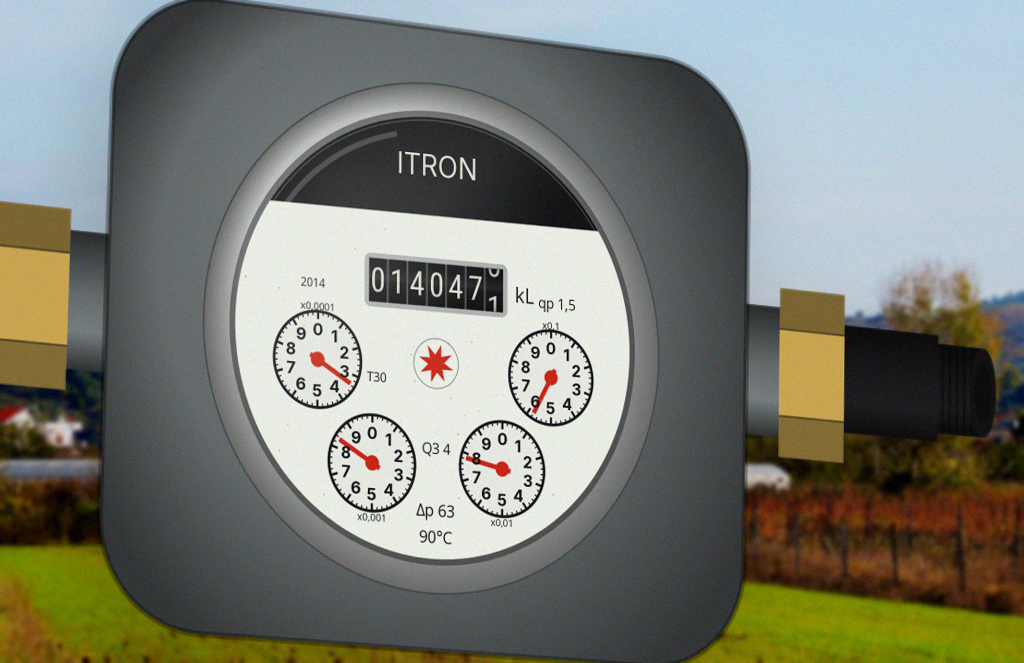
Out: 140470.5783 kL
